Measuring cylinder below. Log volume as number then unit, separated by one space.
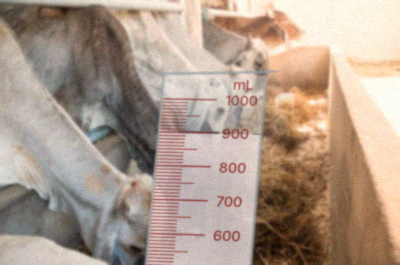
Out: 900 mL
